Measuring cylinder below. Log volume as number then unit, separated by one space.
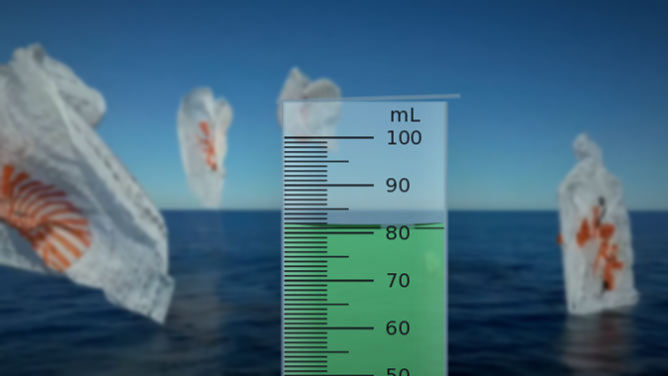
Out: 81 mL
